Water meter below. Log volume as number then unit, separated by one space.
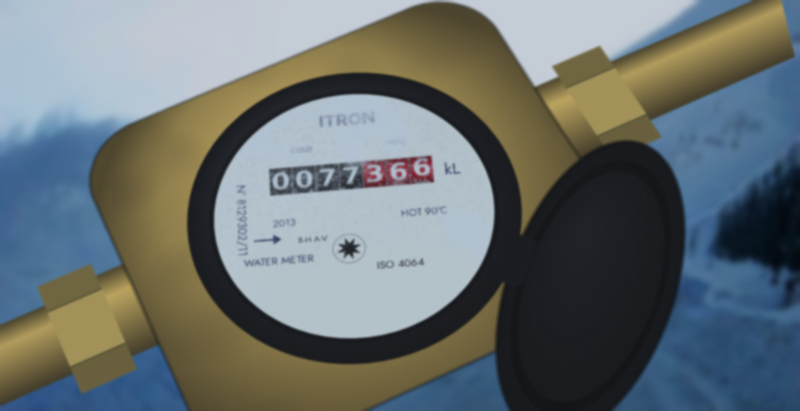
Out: 77.366 kL
